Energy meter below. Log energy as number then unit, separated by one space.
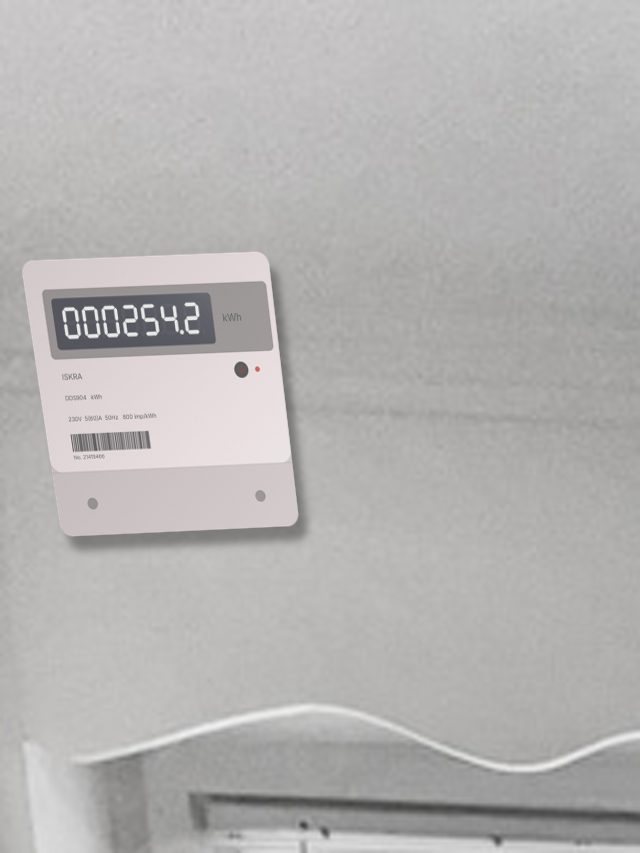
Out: 254.2 kWh
